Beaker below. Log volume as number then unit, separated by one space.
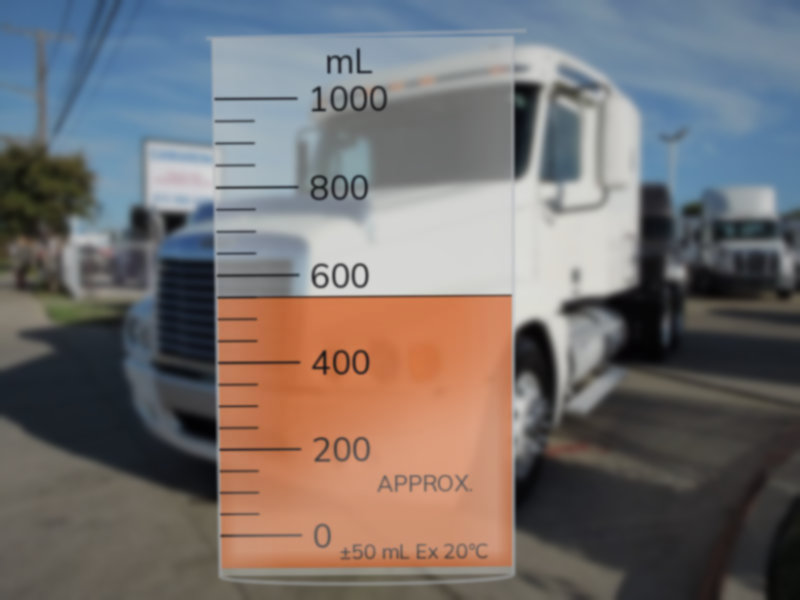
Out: 550 mL
